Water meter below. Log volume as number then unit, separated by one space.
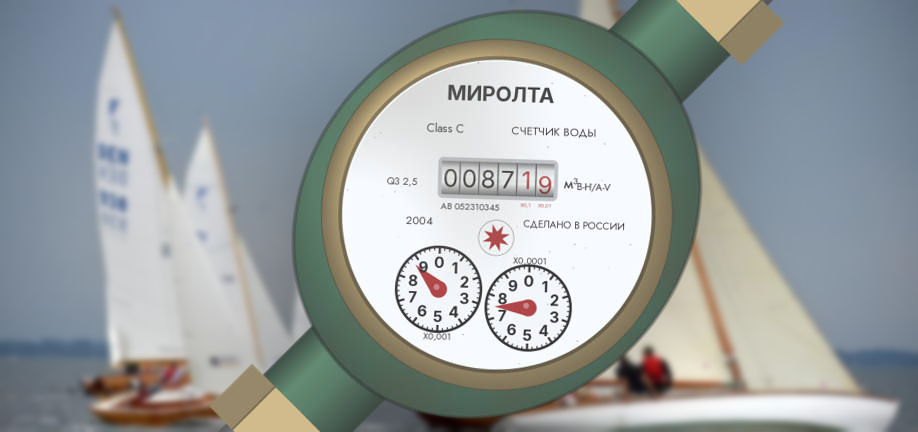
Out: 87.1887 m³
